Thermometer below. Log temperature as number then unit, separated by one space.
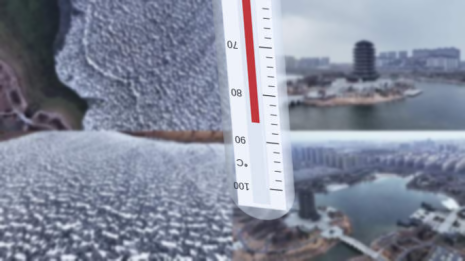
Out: 86 °C
